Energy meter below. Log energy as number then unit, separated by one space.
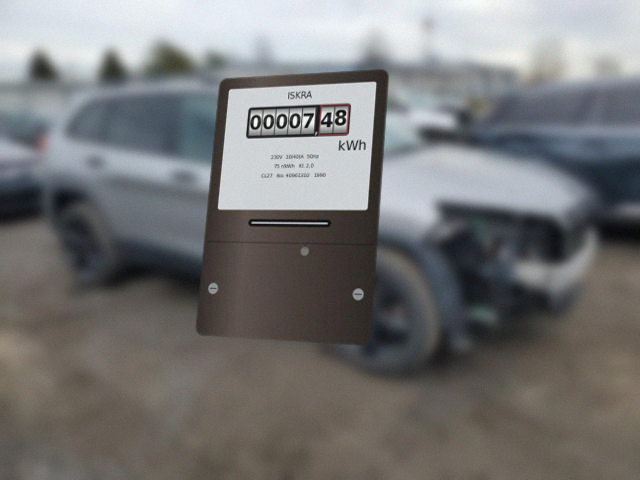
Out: 7.48 kWh
